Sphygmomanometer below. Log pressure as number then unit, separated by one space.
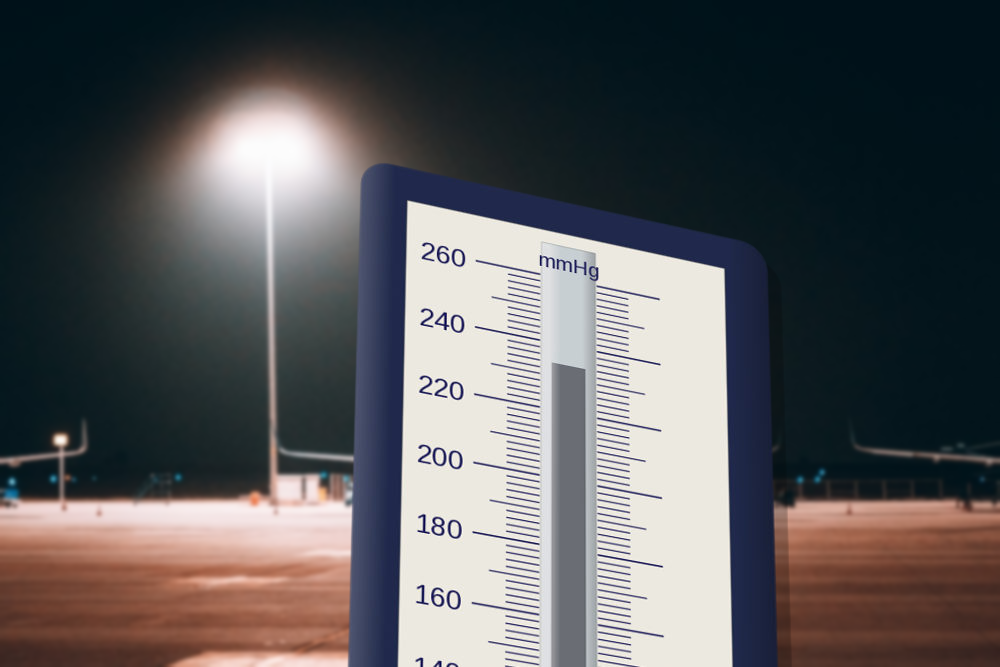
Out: 234 mmHg
